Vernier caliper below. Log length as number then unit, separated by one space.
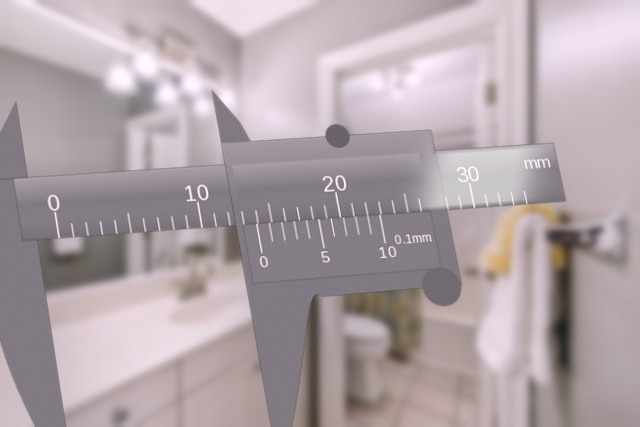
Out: 13.9 mm
